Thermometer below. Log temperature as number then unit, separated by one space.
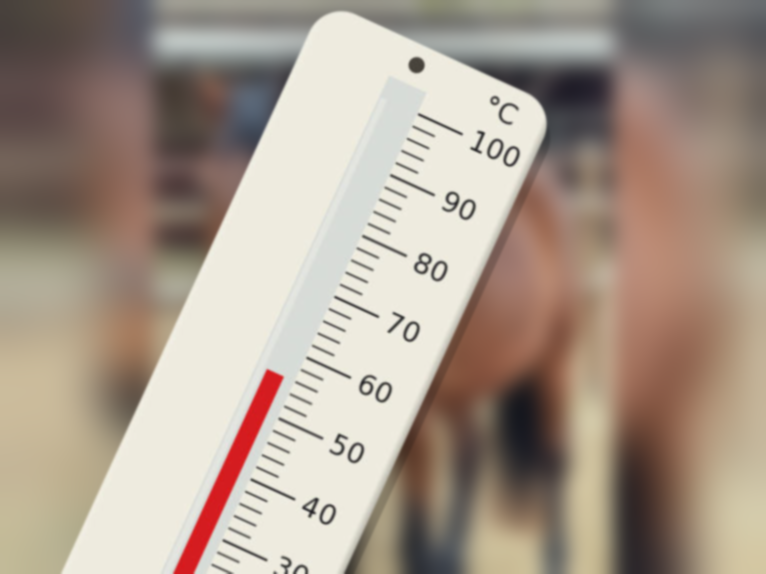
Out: 56 °C
